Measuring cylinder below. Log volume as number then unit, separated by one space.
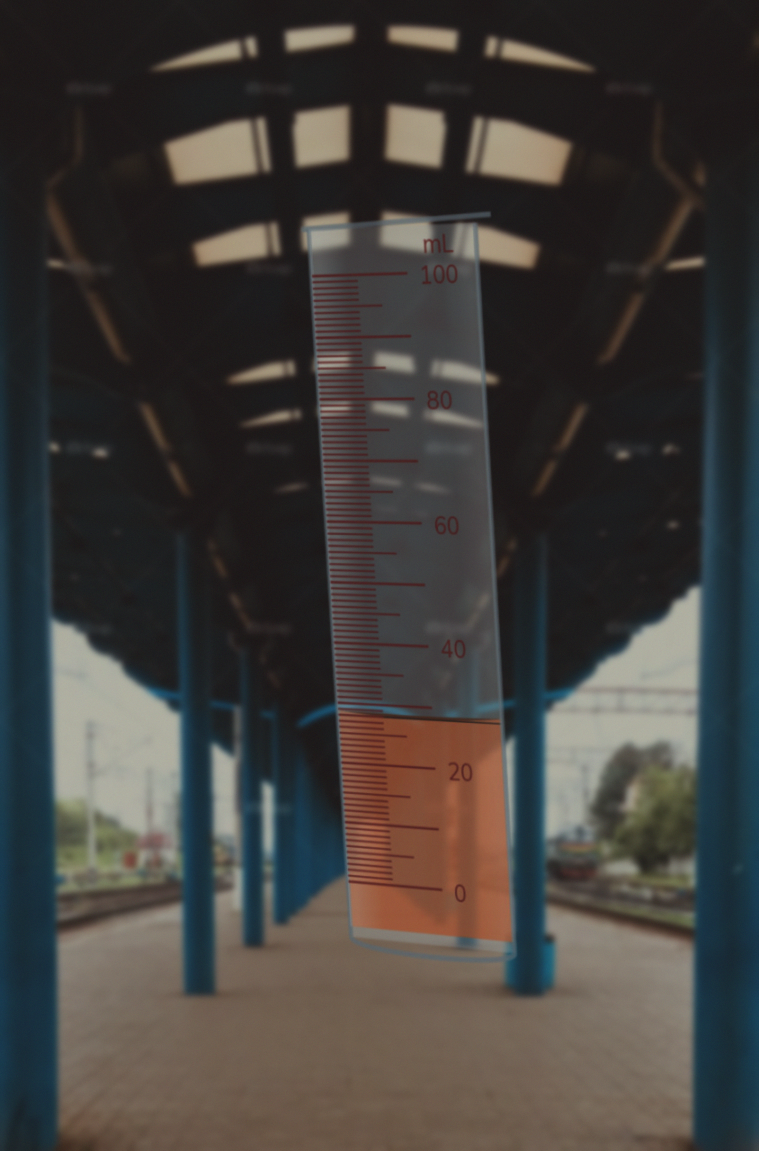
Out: 28 mL
